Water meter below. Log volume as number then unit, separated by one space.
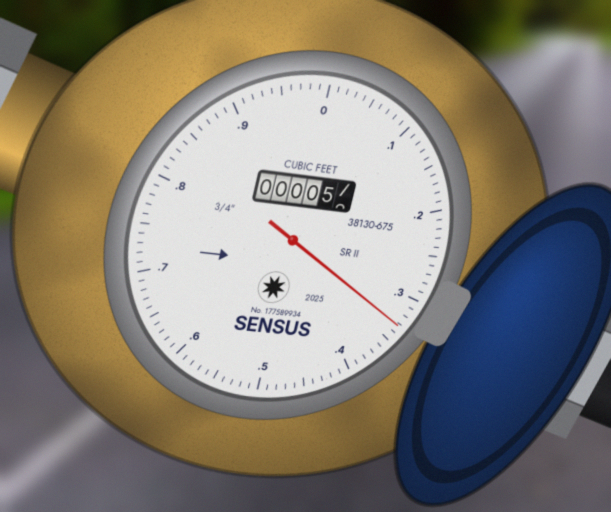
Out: 57.33 ft³
